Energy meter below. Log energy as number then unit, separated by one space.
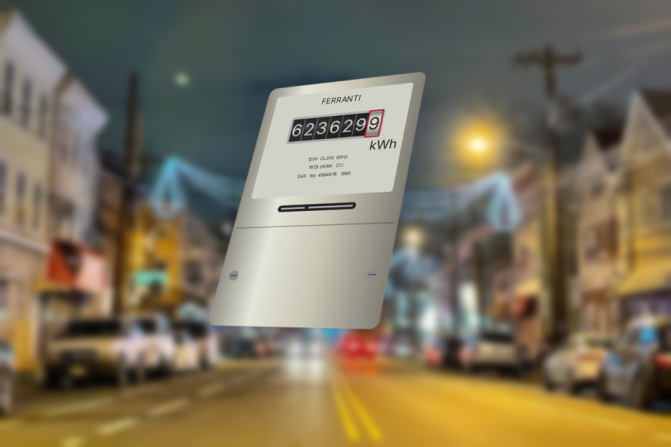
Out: 623629.9 kWh
